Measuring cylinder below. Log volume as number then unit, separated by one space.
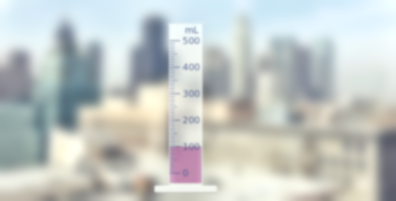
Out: 100 mL
